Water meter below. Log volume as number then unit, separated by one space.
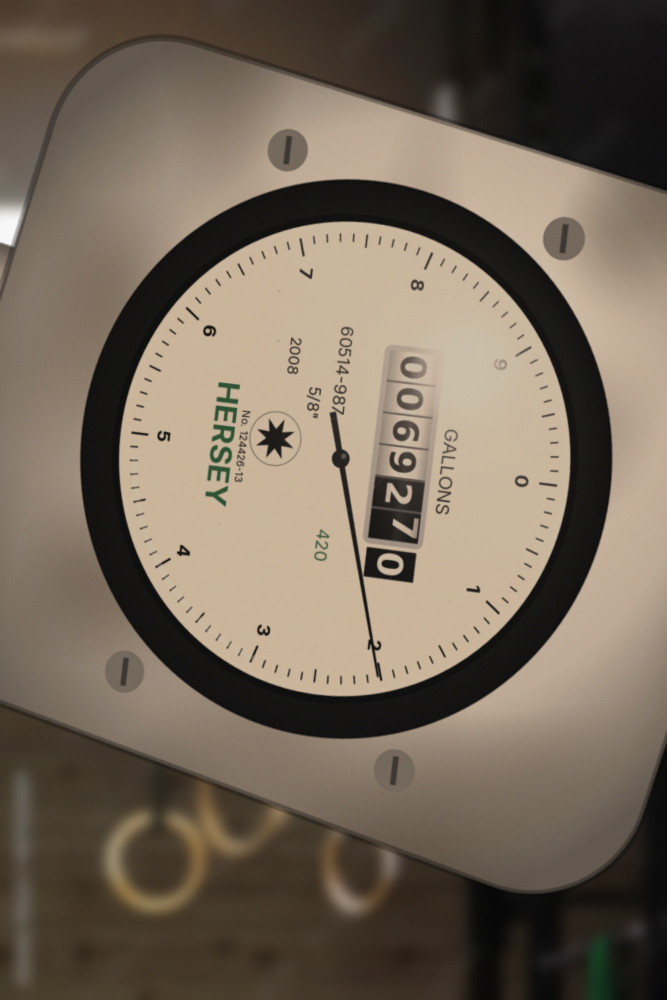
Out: 69272.0 gal
